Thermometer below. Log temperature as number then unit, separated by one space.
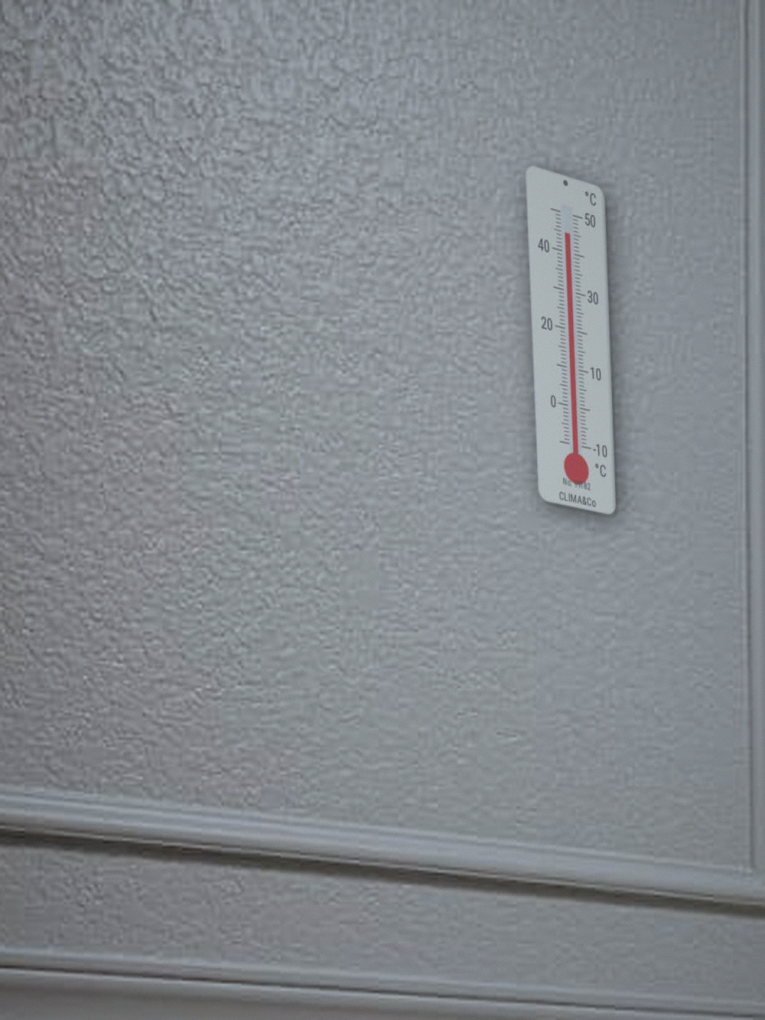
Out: 45 °C
